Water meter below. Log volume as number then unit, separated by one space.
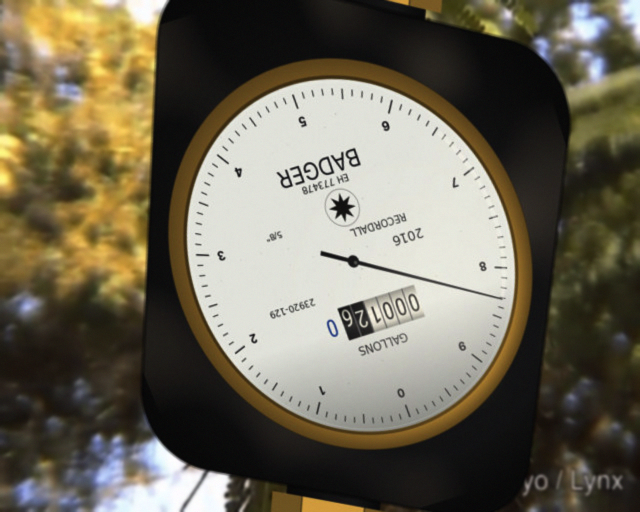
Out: 1258.3 gal
